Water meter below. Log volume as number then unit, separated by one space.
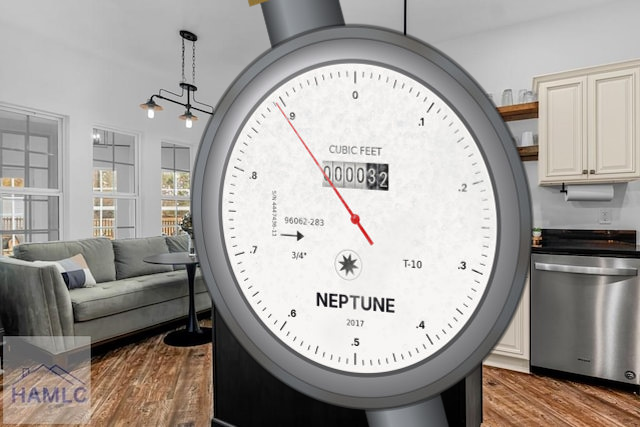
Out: 31.89 ft³
